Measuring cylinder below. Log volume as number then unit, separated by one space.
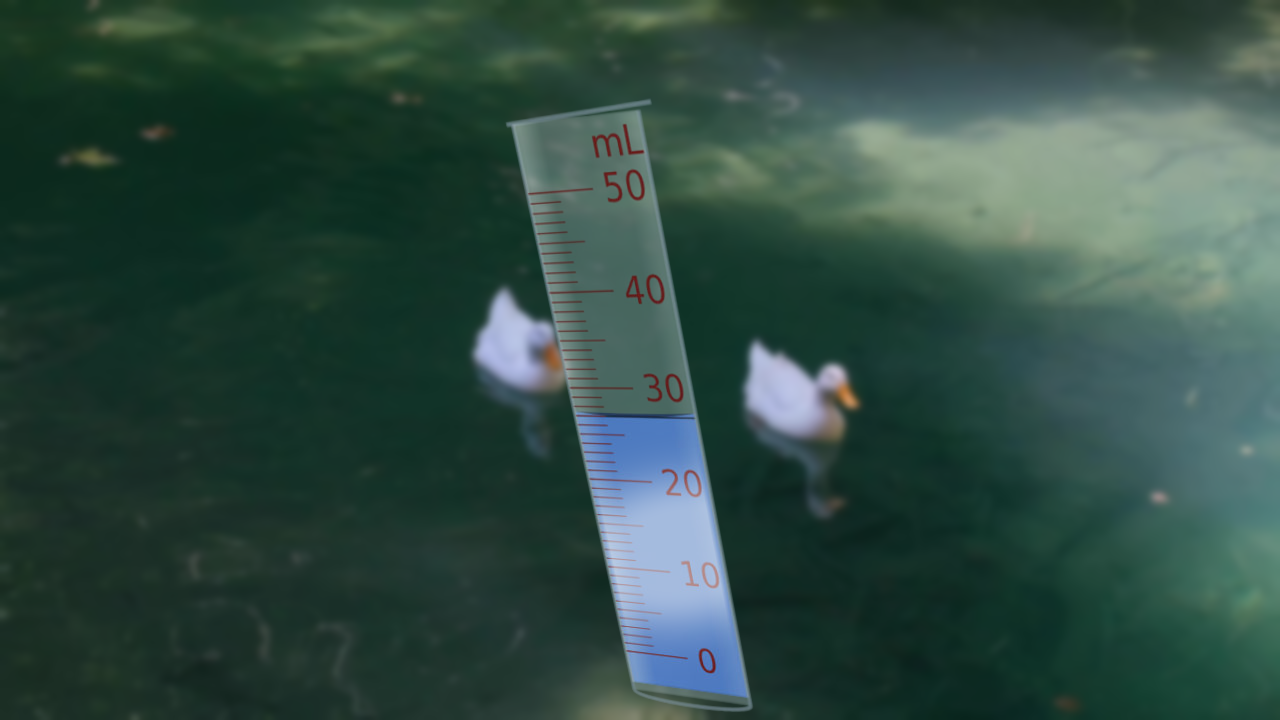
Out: 27 mL
